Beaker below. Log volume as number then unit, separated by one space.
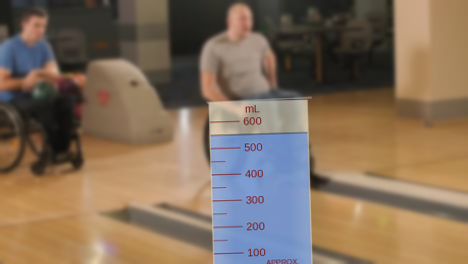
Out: 550 mL
